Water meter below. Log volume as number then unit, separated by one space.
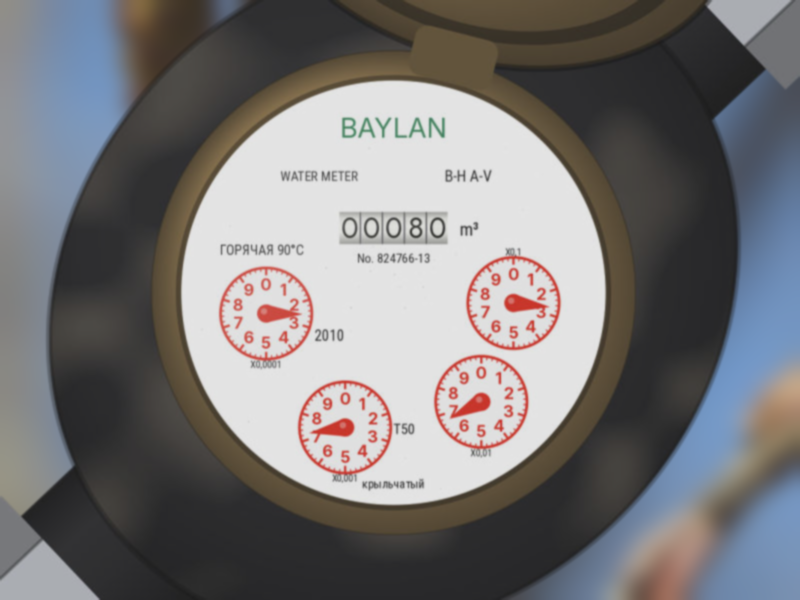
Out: 80.2672 m³
